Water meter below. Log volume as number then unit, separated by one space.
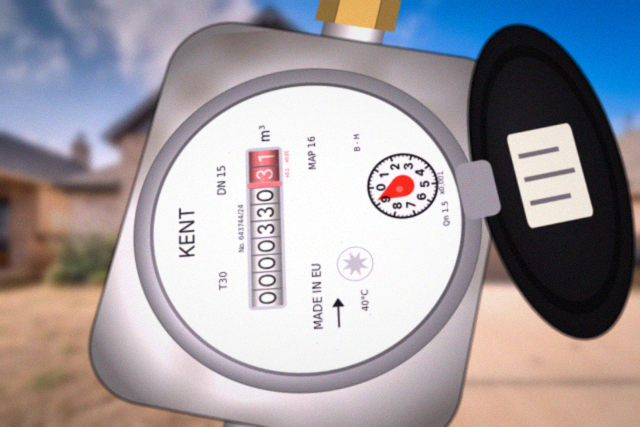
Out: 330.309 m³
